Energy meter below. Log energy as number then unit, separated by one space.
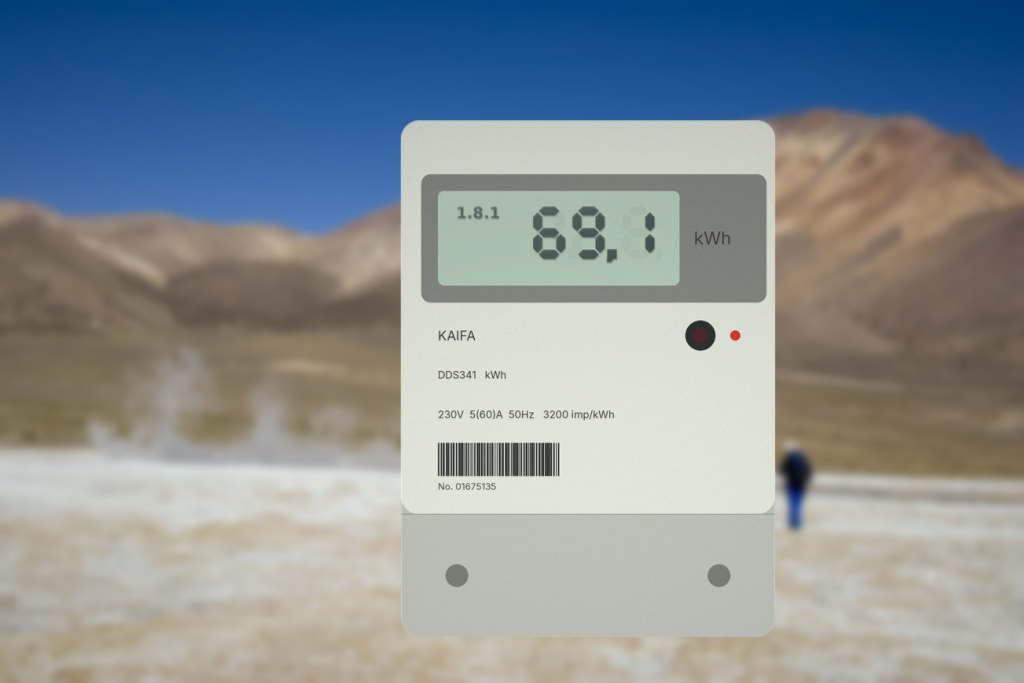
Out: 69.1 kWh
